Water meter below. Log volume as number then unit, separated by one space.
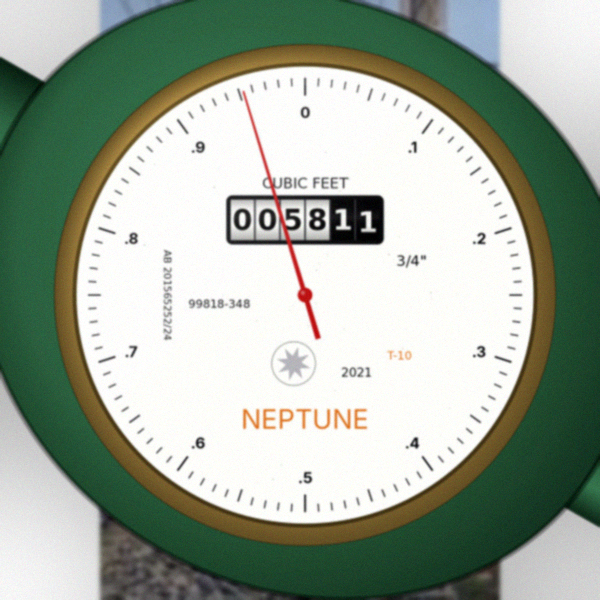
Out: 5810.95 ft³
